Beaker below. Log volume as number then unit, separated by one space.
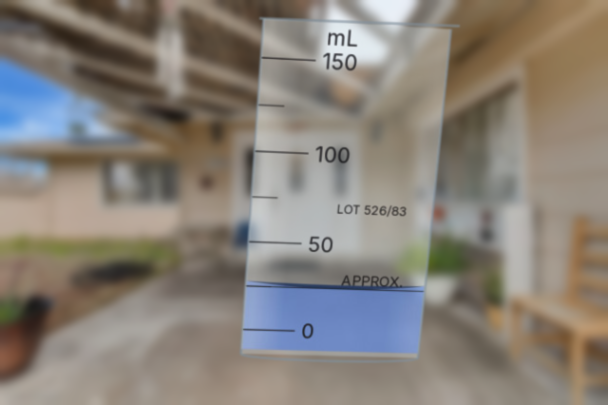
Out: 25 mL
